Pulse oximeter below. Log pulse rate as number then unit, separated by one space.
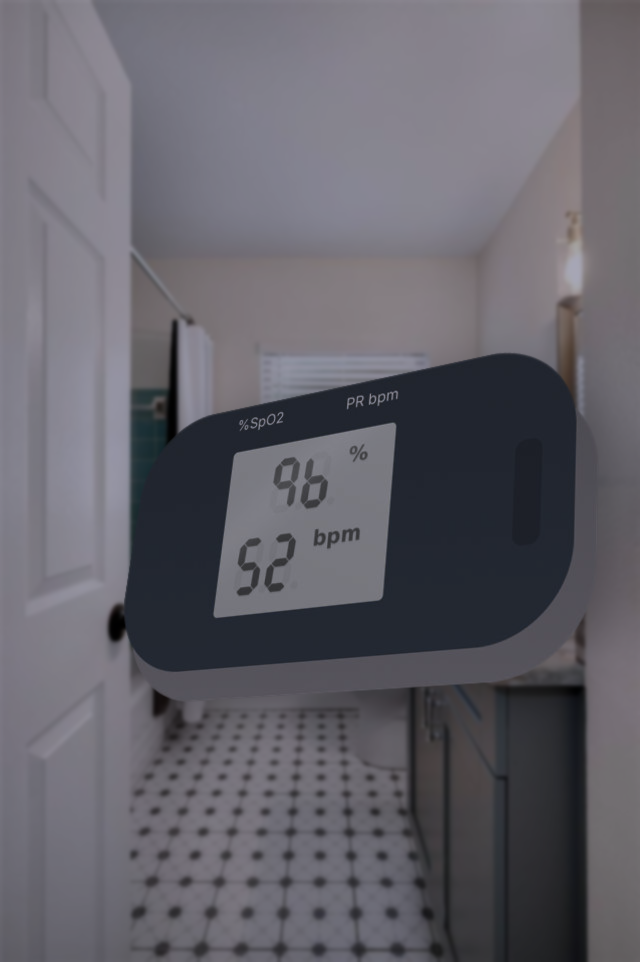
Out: 52 bpm
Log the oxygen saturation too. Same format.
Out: 96 %
